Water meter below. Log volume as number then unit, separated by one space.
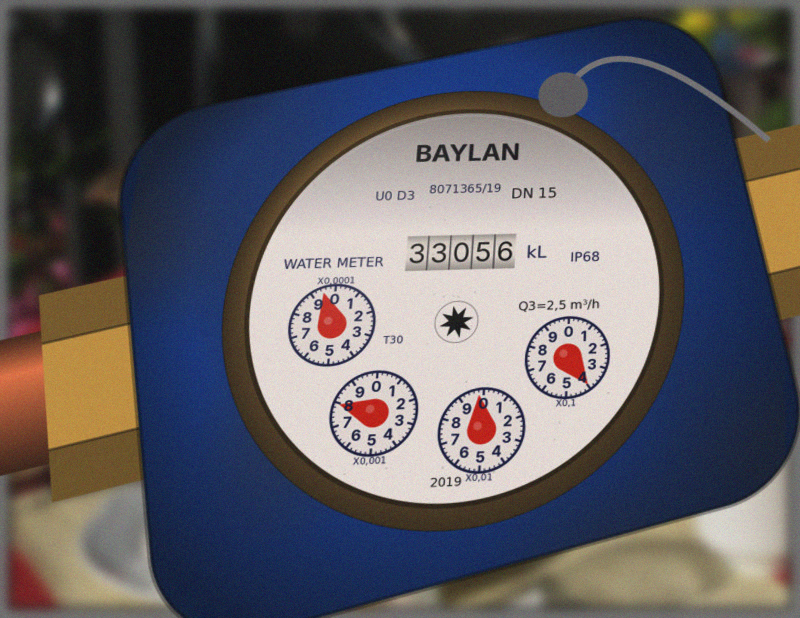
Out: 33056.3979 kL
